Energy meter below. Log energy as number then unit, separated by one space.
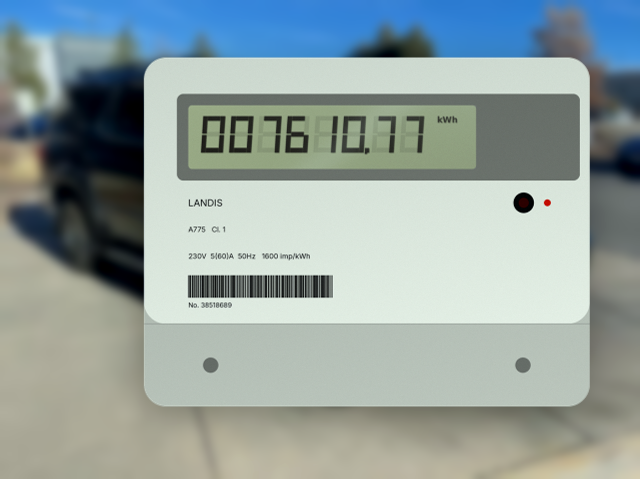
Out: 7610.77 kWh
